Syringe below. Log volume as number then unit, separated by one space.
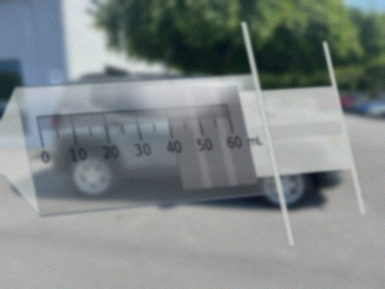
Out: 40 mL
